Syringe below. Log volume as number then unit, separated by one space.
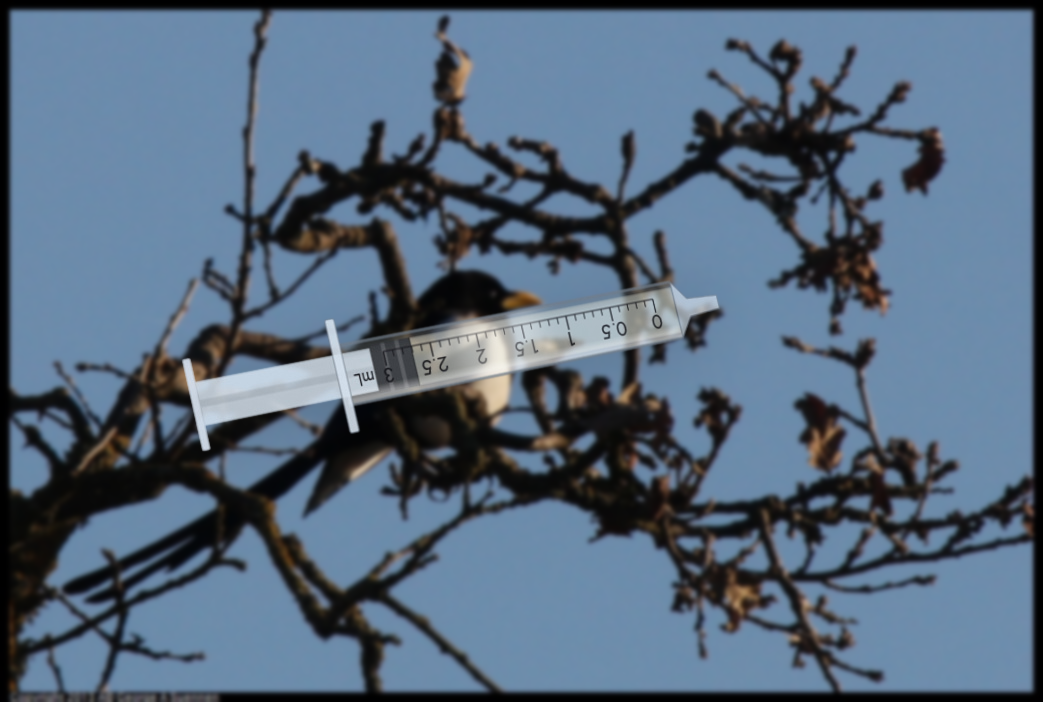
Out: 2.7 mL
